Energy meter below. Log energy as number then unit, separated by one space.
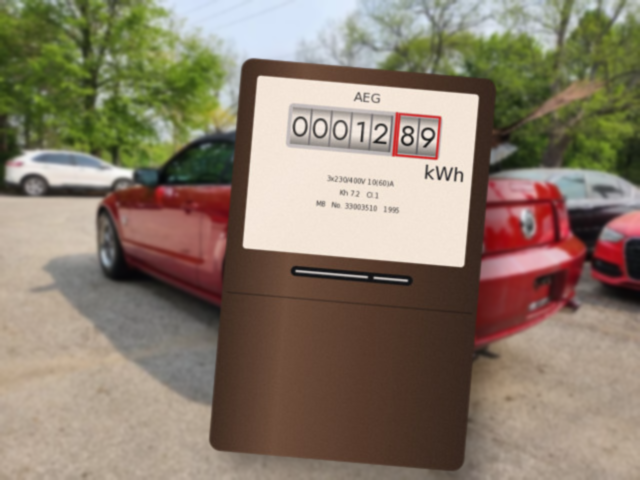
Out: 12.89 kWh
